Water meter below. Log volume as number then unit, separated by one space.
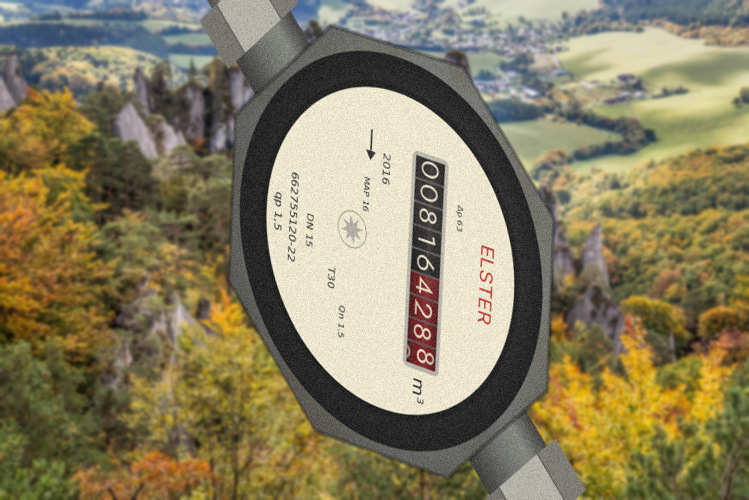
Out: 816.4288 m³
